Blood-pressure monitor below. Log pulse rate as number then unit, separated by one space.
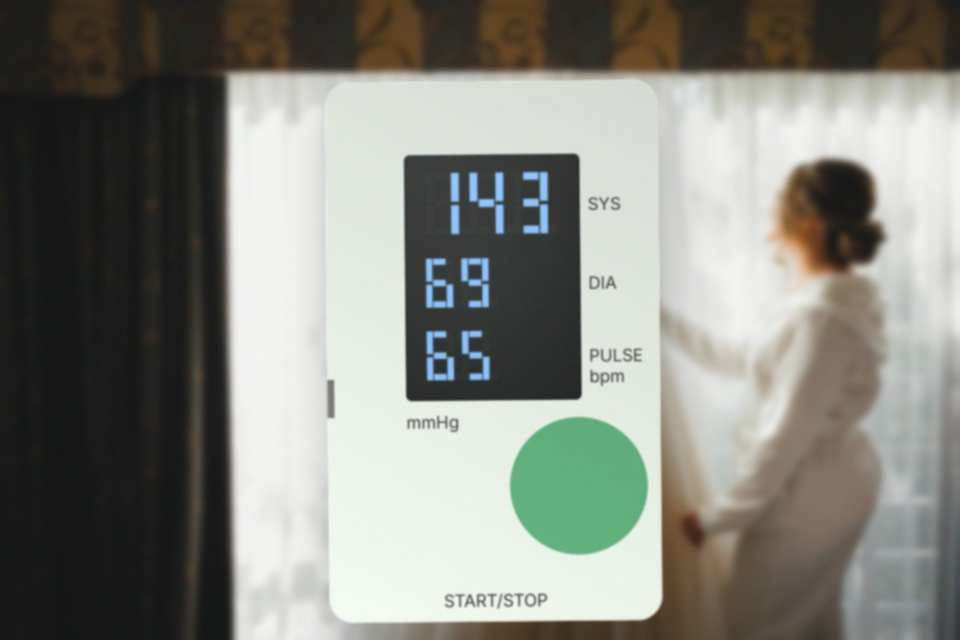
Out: 65 bpm
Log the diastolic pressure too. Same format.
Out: 69 mmHg
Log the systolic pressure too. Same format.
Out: 143 mmHg
